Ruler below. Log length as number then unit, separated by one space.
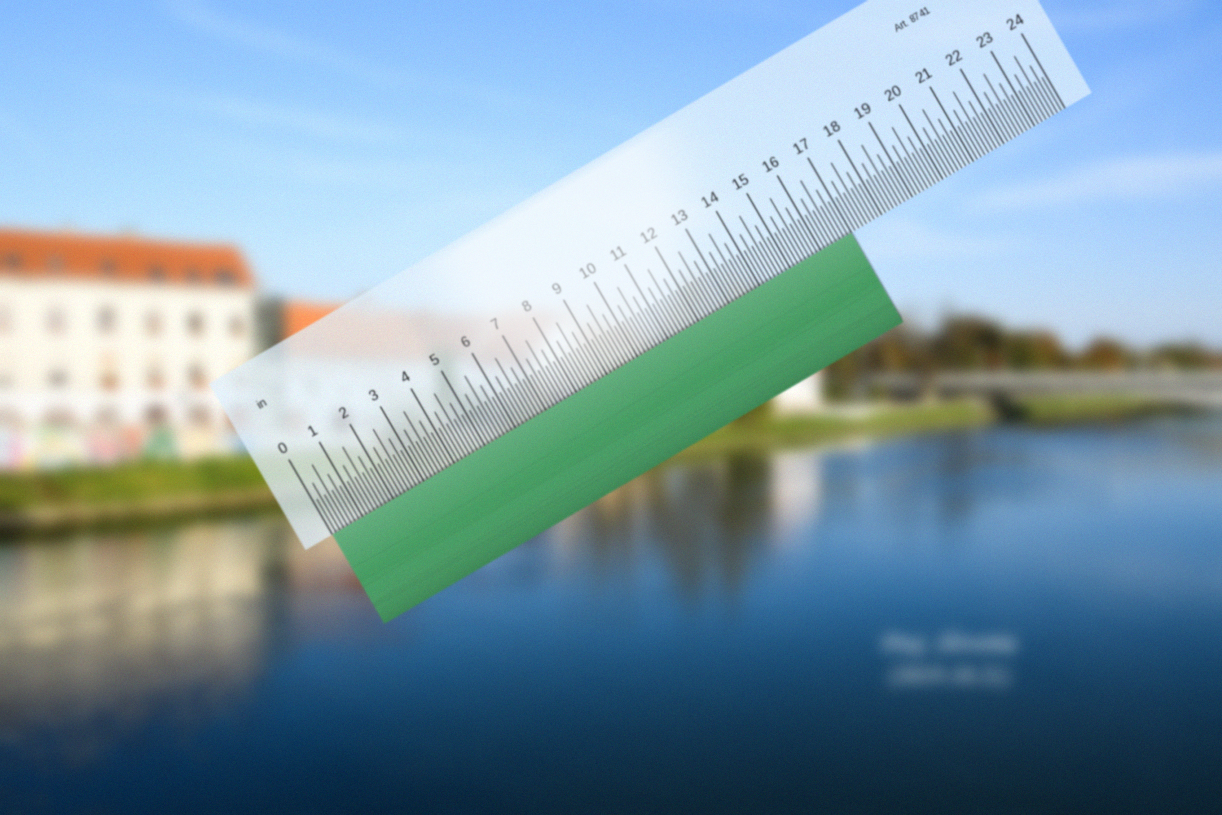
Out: 17 in
